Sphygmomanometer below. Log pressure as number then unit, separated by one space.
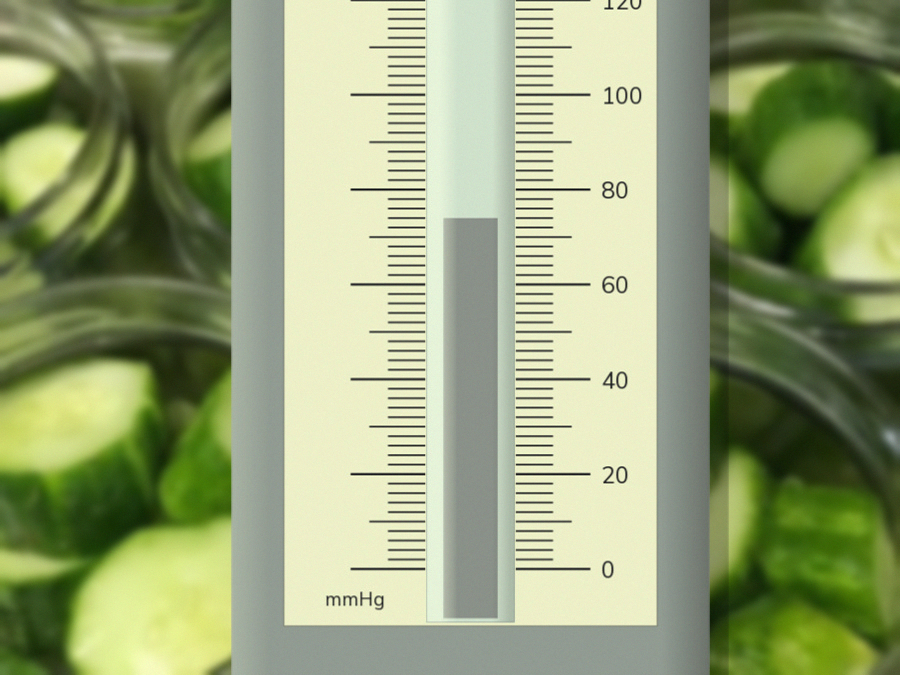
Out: 74 mmHg
